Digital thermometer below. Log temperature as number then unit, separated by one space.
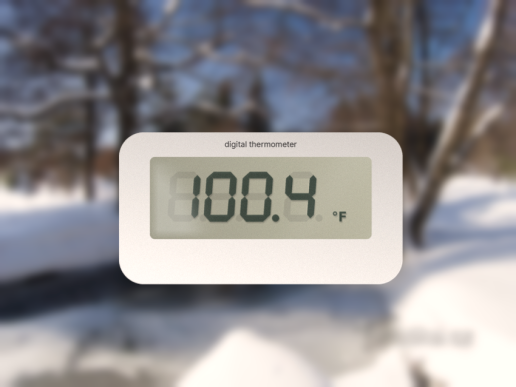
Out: 100.4 °F
